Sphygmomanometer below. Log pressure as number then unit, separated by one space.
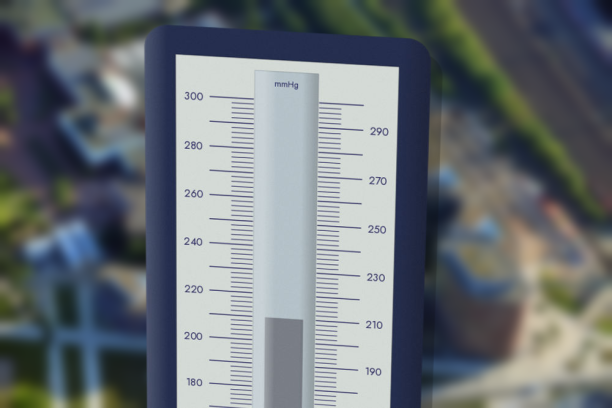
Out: 210 mmHg
